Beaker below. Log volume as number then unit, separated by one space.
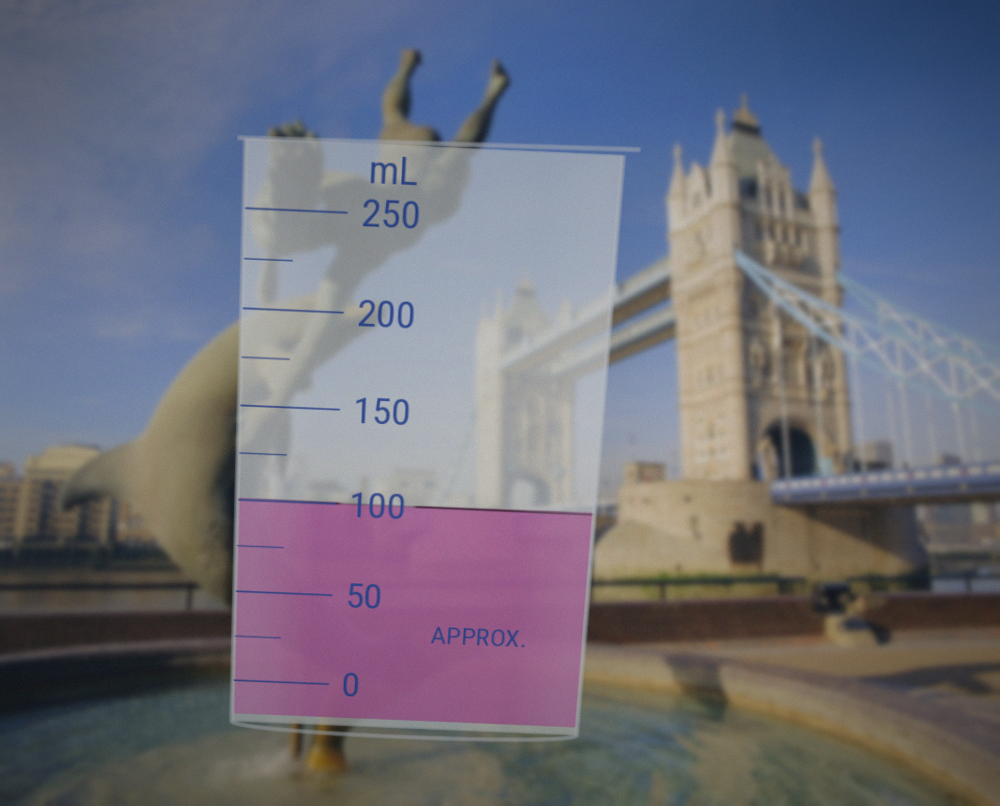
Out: 100 mL
